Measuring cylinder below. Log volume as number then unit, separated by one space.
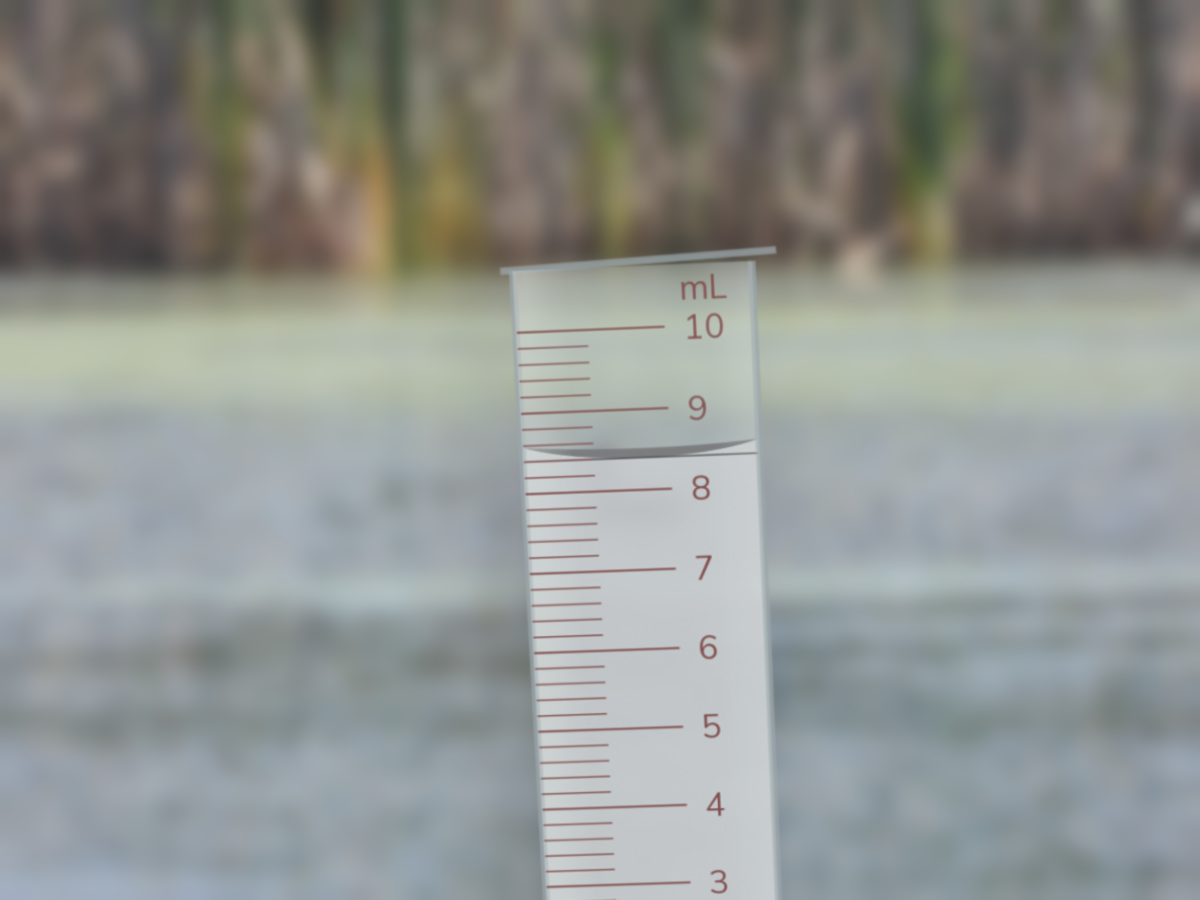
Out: 8.4 mL
